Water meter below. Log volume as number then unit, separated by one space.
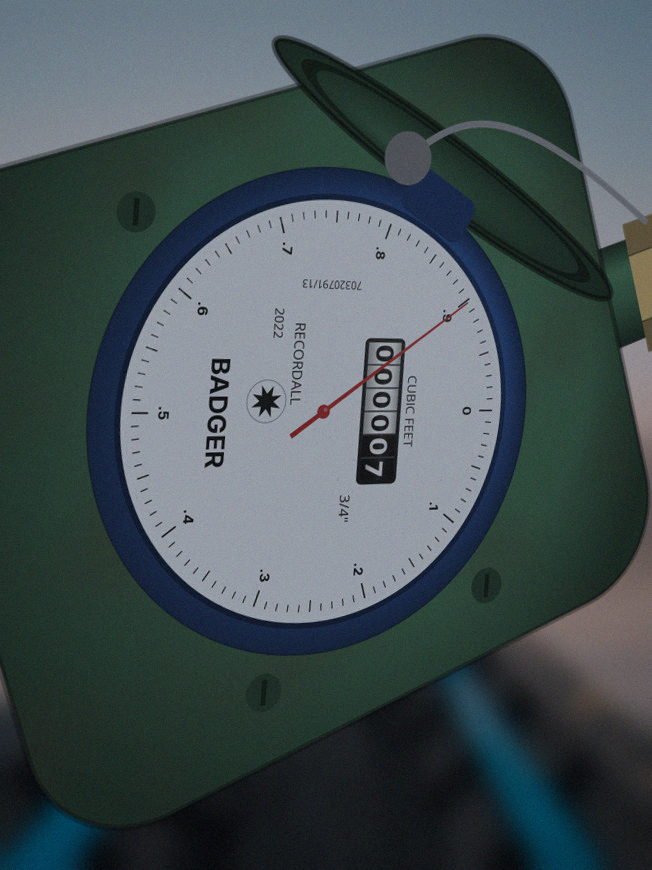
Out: 6.90 ft³
